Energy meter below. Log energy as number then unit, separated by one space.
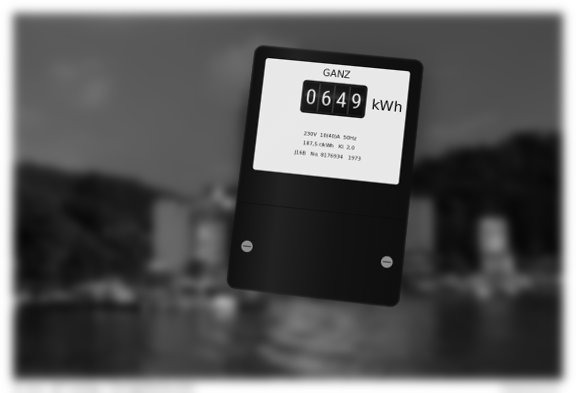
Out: 649 kWh
